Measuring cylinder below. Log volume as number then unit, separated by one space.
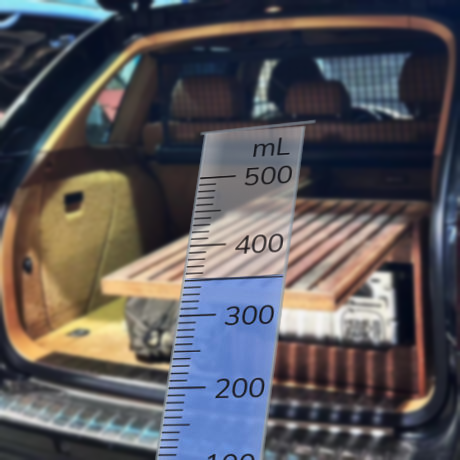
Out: 350 mL
